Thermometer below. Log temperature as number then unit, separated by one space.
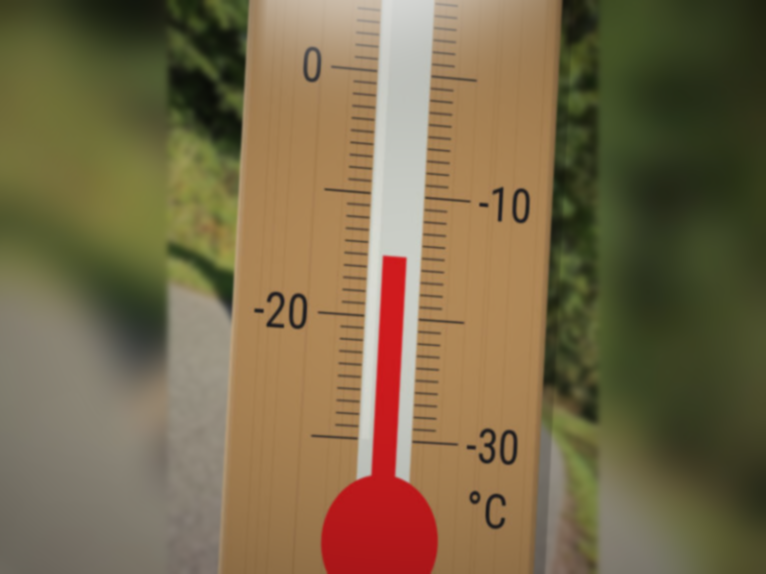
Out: -15 °C
